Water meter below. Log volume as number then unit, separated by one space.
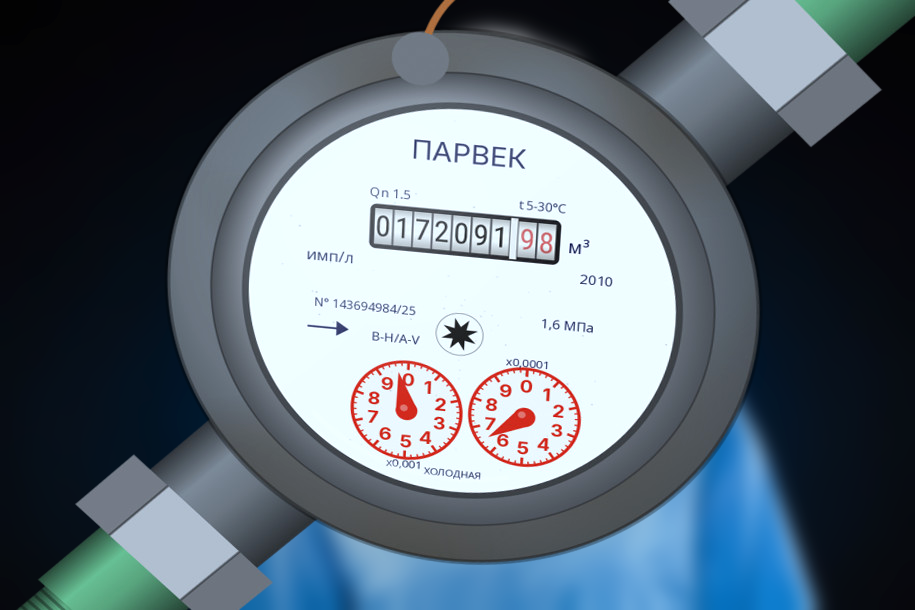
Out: 172091.9796 m³
